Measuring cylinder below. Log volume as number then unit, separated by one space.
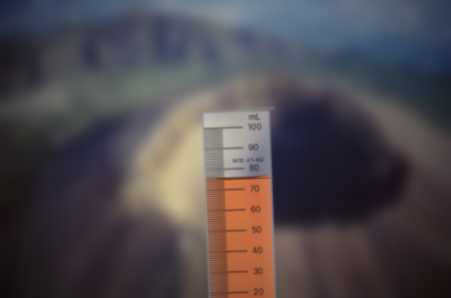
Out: 75 mL
